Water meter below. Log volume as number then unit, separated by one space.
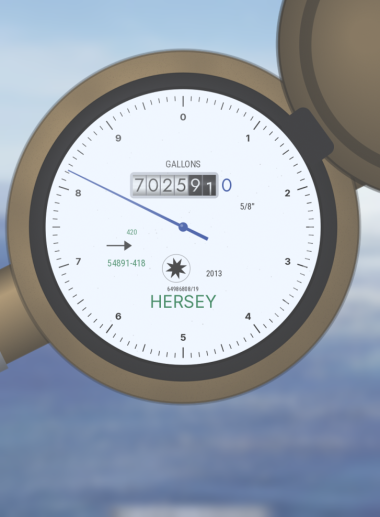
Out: 7025908.2 gal
